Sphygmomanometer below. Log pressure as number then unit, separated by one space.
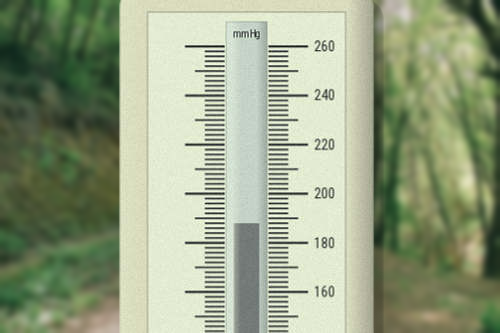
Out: 188 mmHg
